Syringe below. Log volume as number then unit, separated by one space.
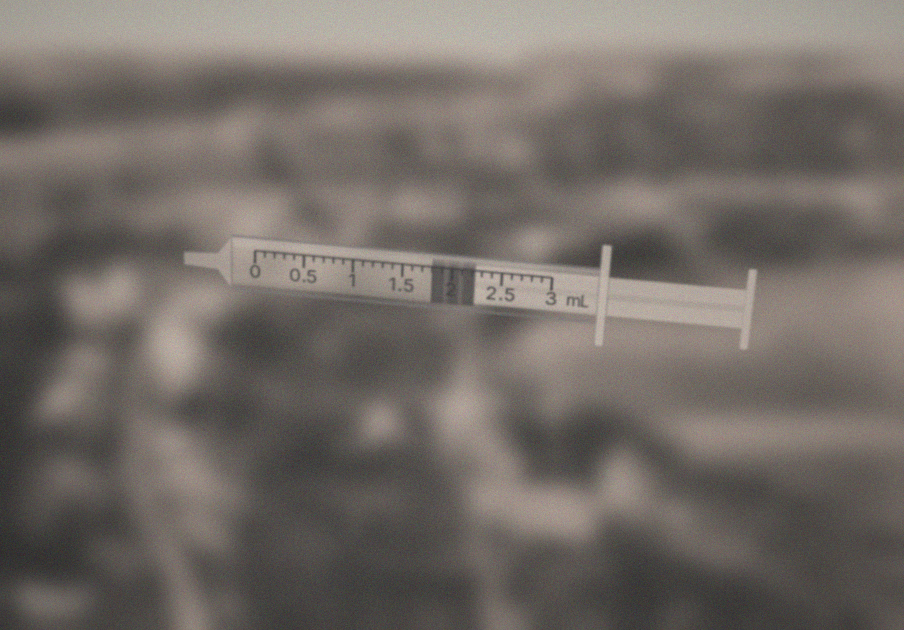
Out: 1.8 mL
